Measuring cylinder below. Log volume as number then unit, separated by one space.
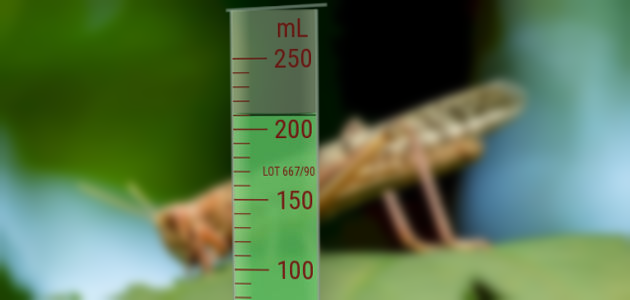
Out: 210 mL
